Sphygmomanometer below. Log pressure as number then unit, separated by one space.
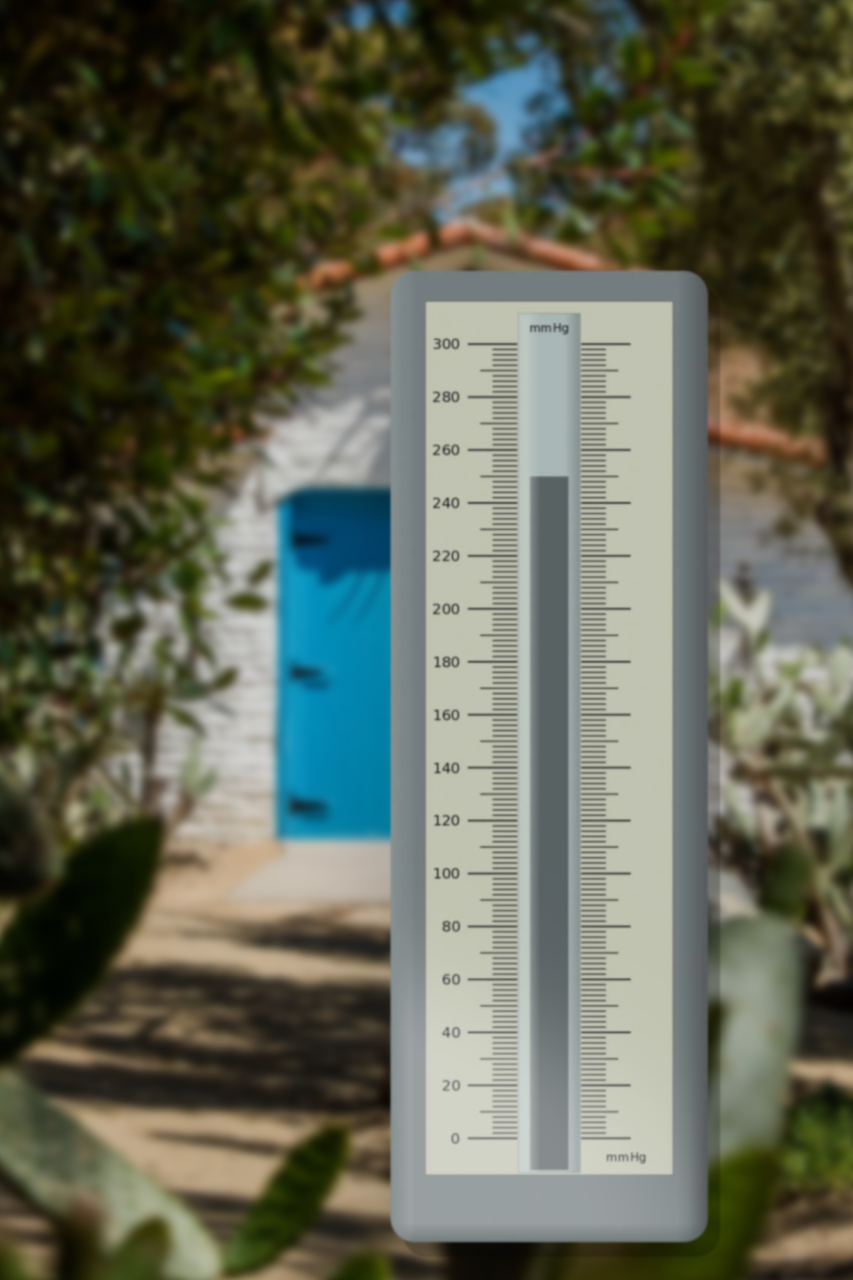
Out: 250 mmHg
